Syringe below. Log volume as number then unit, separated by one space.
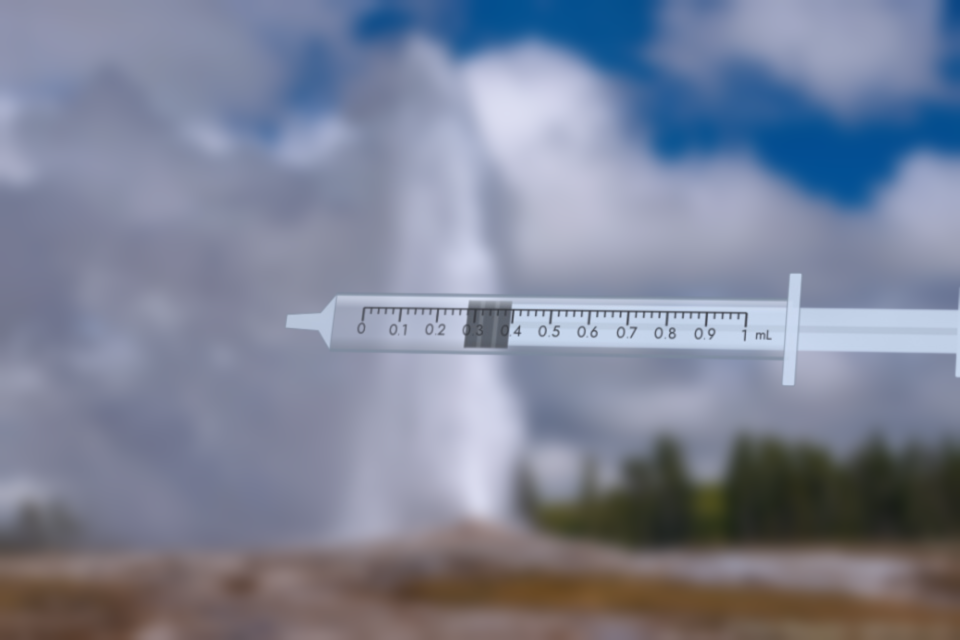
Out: 0.28 mL
